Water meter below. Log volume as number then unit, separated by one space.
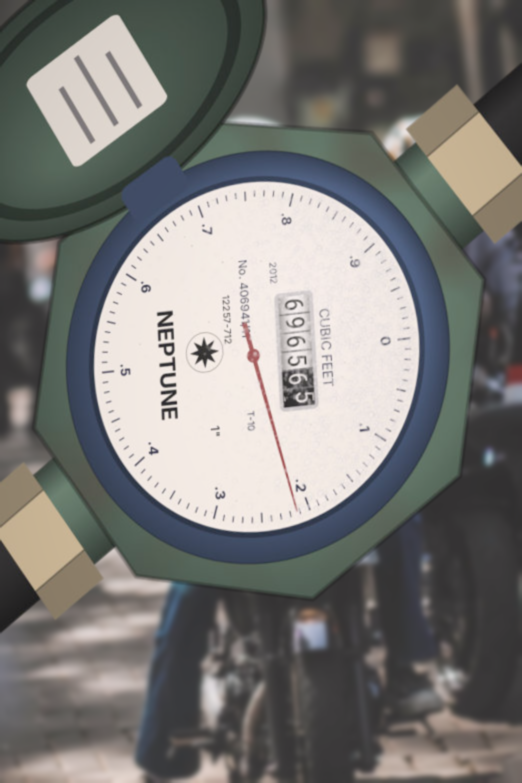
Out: 696565.21 ft³
